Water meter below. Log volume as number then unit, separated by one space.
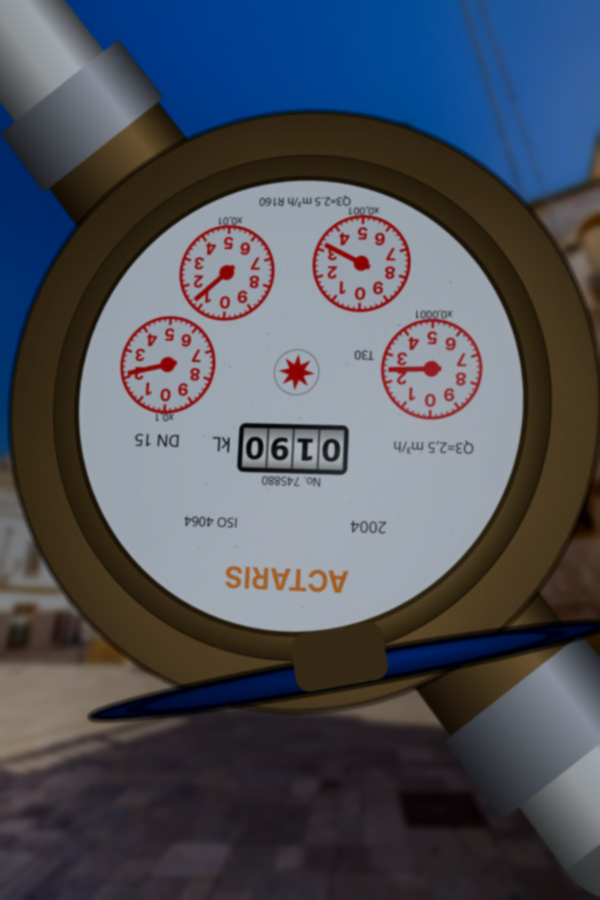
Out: 190.2132 kL
